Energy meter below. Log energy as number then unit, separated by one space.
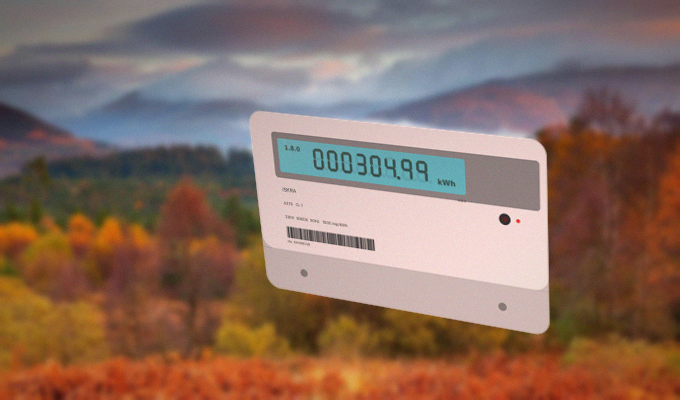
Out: 304.99 kWh
